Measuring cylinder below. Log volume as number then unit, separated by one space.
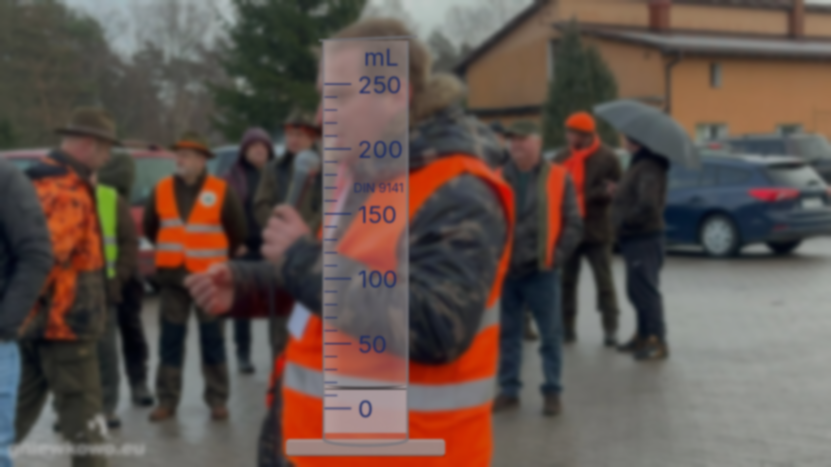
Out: 15 mL
